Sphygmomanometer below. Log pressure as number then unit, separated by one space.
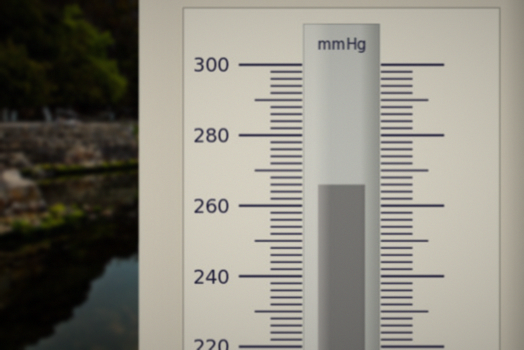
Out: 266 mmHg
